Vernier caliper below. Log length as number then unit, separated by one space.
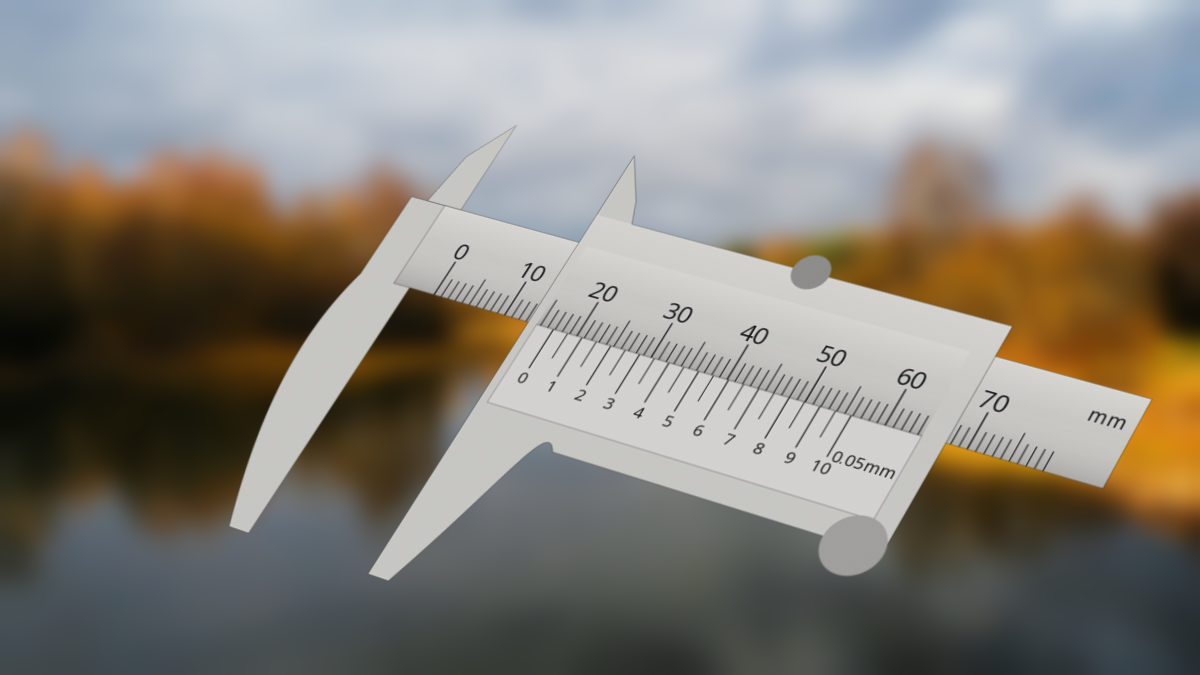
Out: 16.8 mm
